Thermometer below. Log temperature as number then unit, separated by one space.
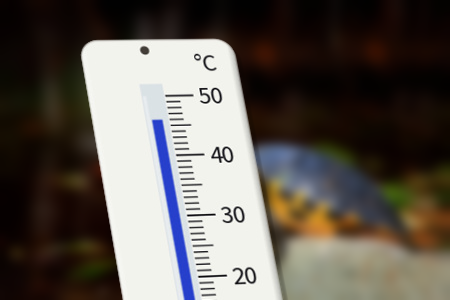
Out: 46 °C
